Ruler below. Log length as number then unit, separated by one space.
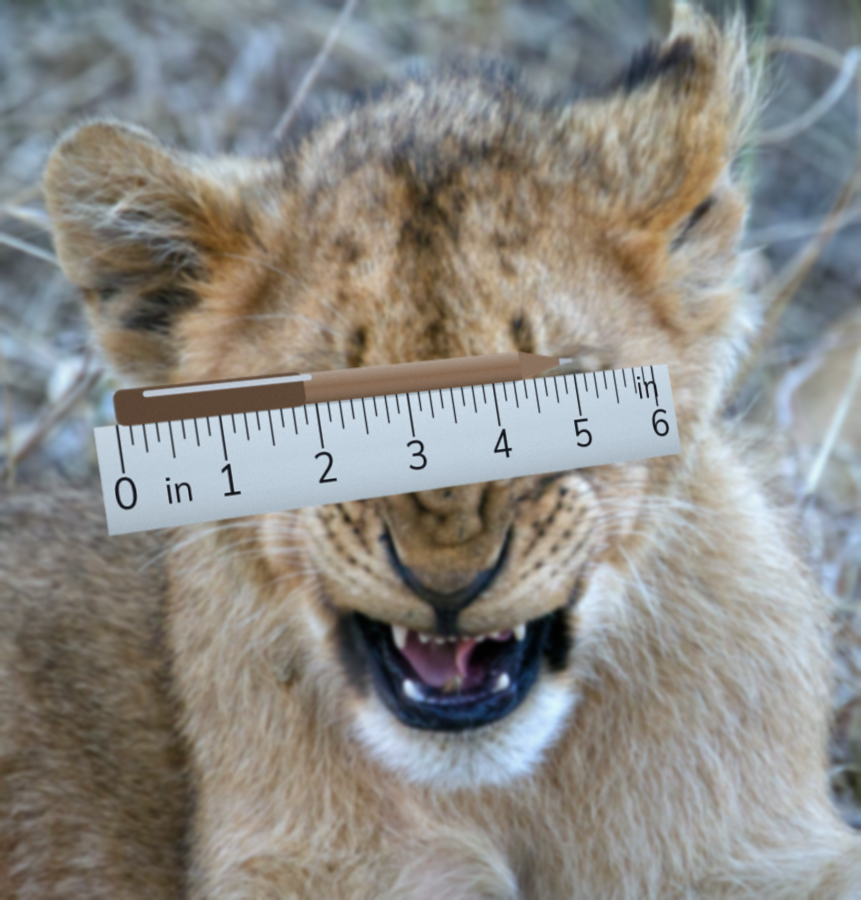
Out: 5 in
